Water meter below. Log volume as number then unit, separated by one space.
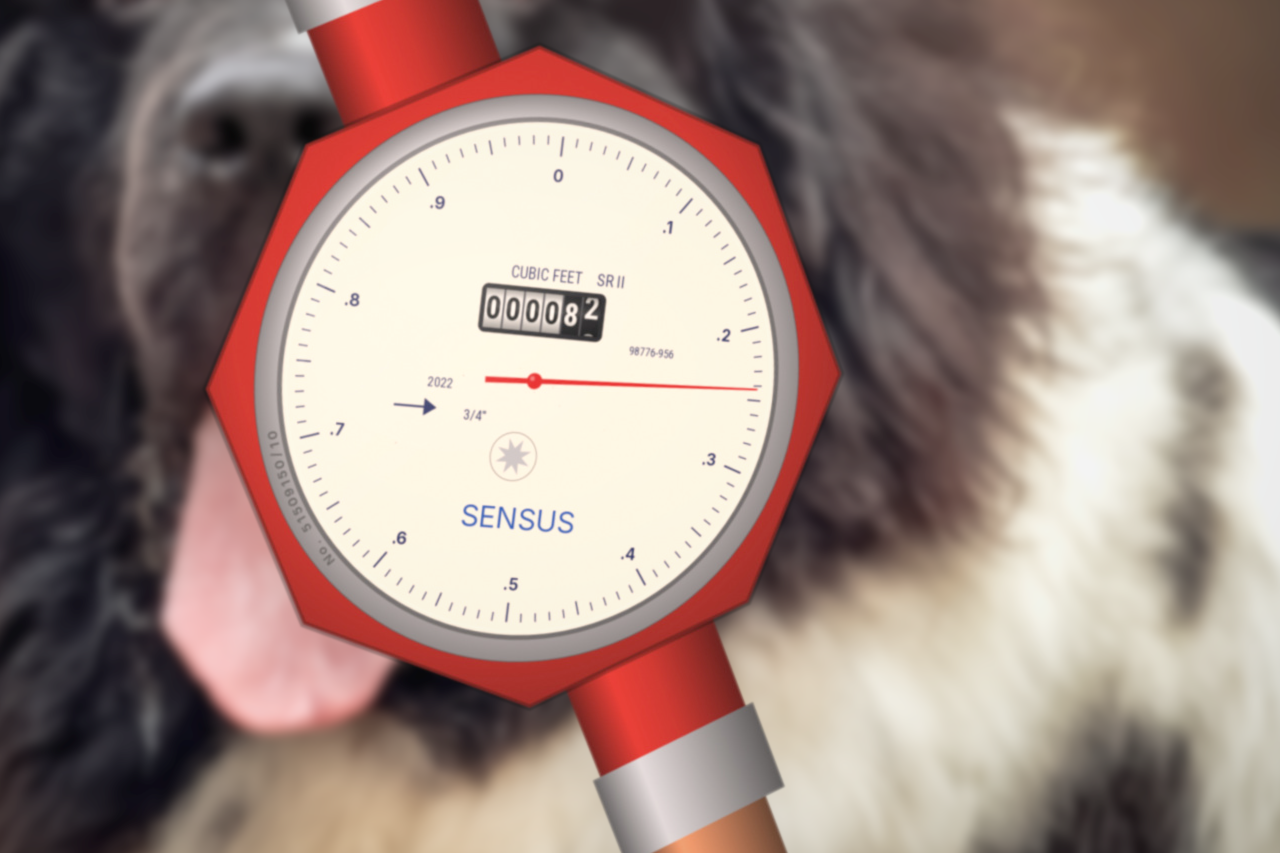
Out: 82.24 ft³
